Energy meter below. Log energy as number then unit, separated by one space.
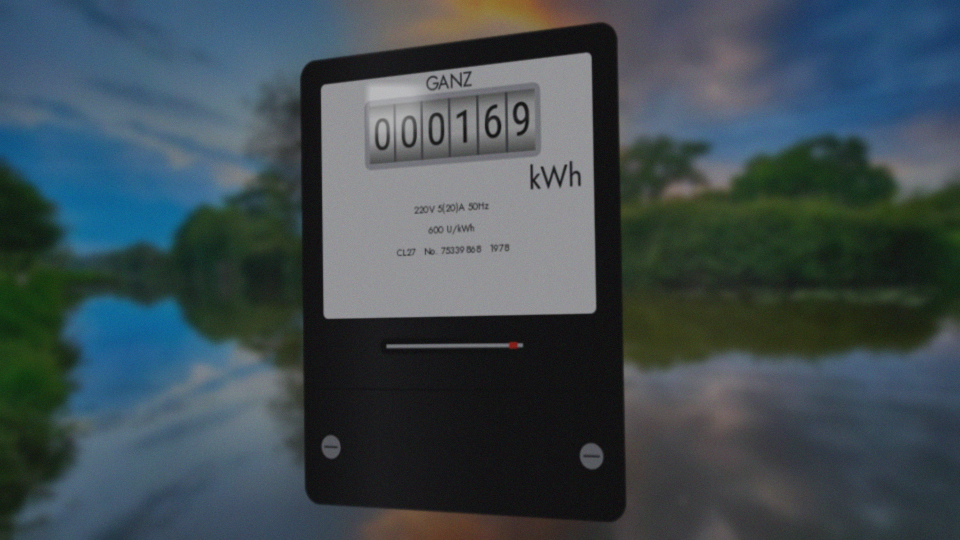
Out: 169 kWh
